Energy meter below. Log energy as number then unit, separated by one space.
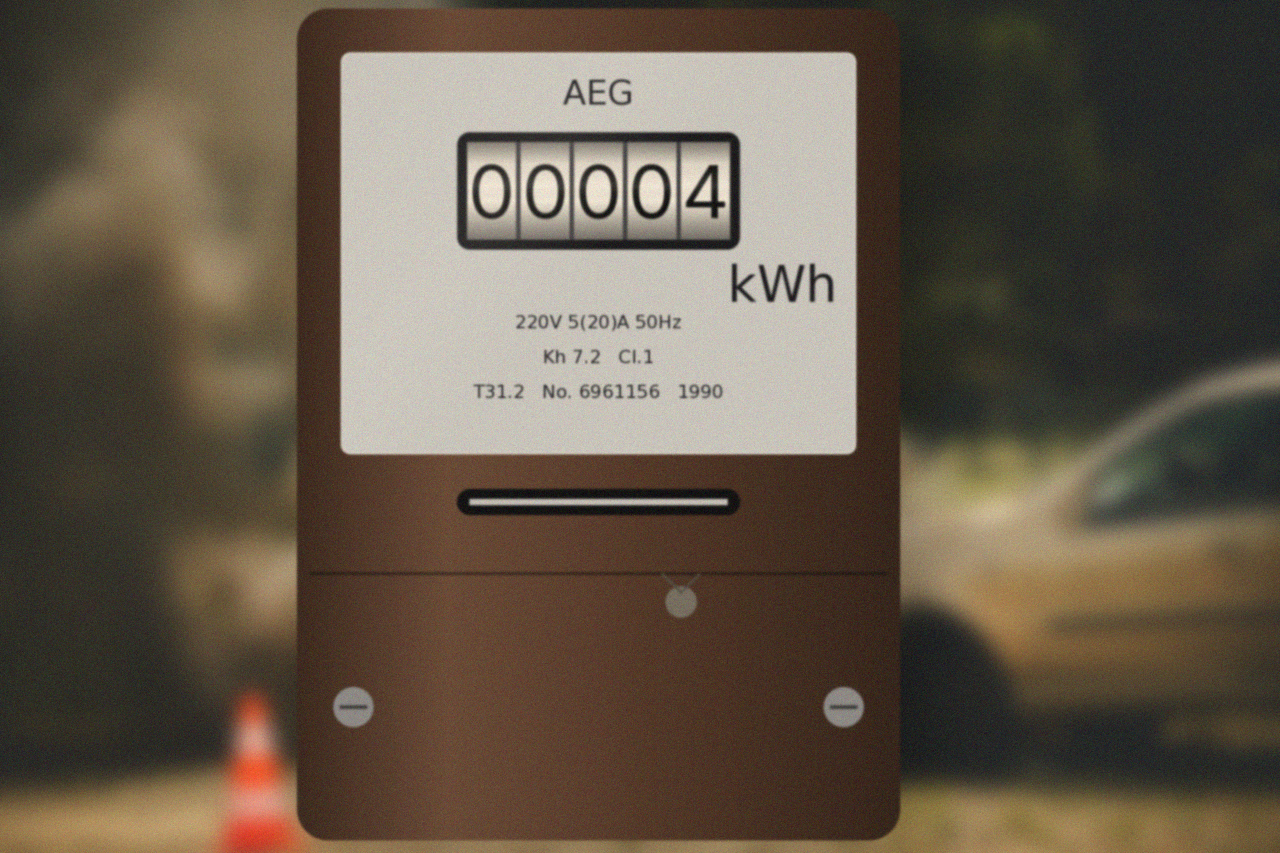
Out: 4 kWh
